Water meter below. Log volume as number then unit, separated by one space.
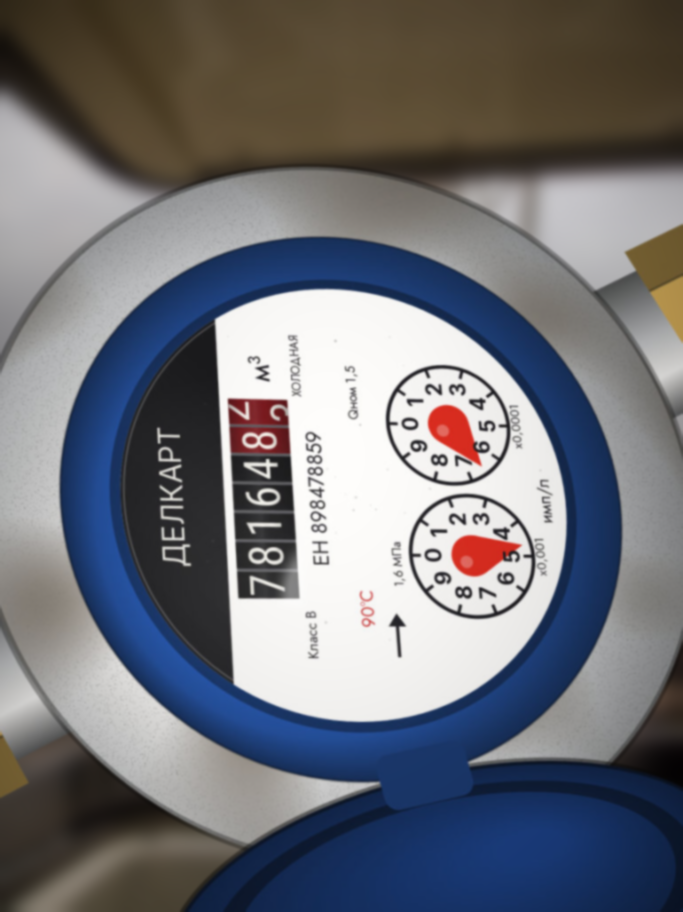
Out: 78164.8246 m³
